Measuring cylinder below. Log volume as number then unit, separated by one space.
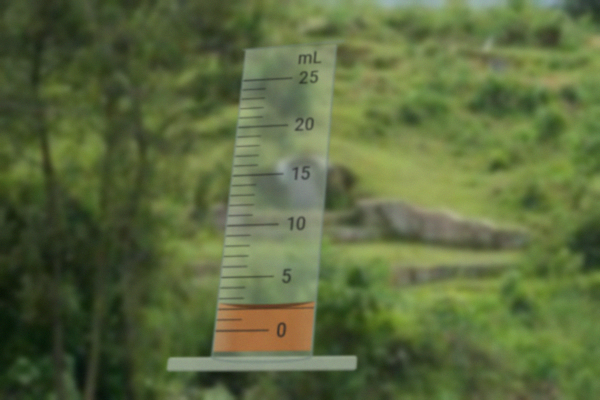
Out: 2 mL
